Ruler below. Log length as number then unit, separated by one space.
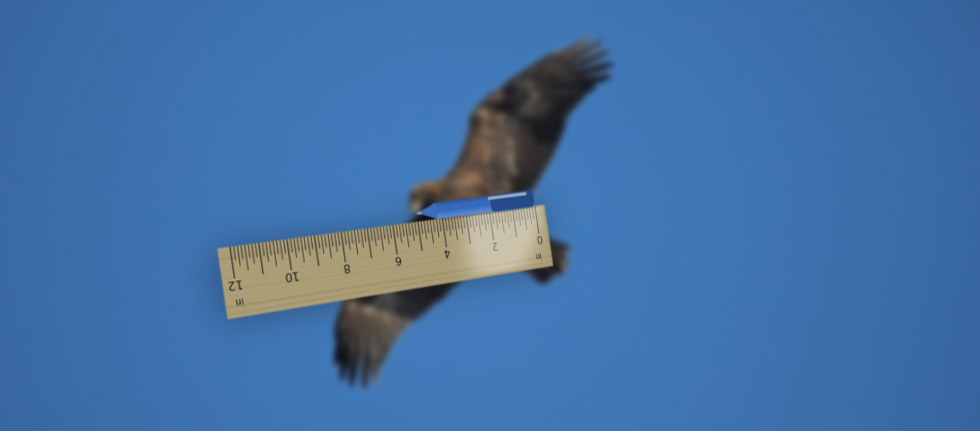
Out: 5 in
